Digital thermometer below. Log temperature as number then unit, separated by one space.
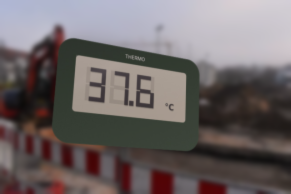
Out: 37.6 °C
